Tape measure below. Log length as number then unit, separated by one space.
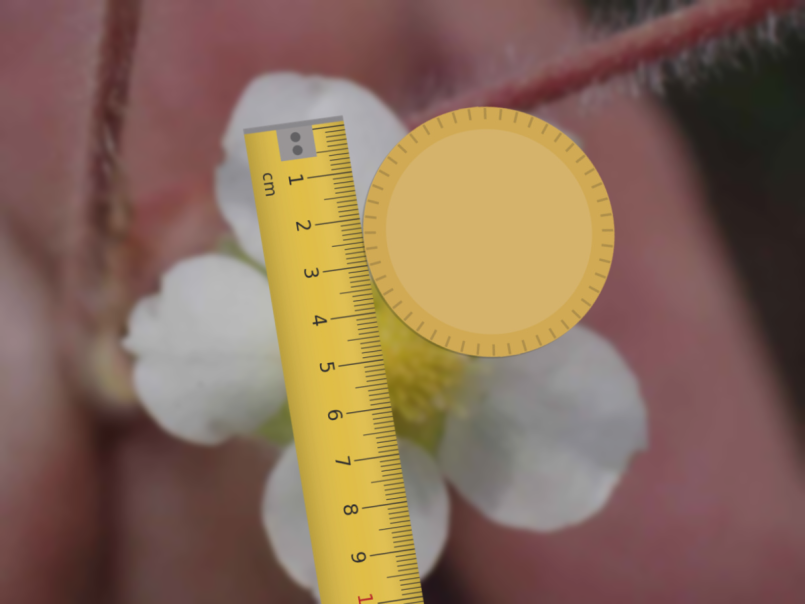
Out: 5.3 cm
